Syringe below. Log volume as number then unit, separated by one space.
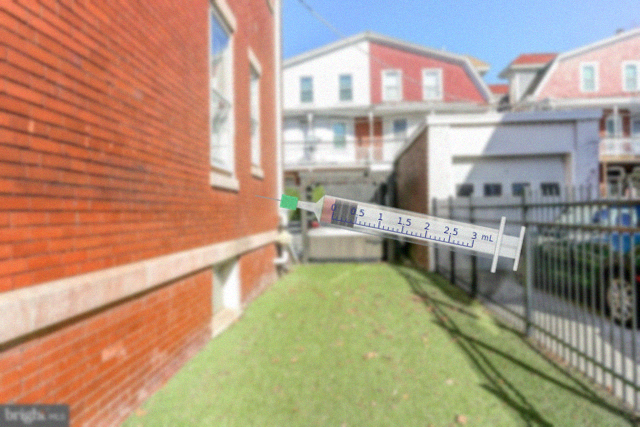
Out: 0 mL
